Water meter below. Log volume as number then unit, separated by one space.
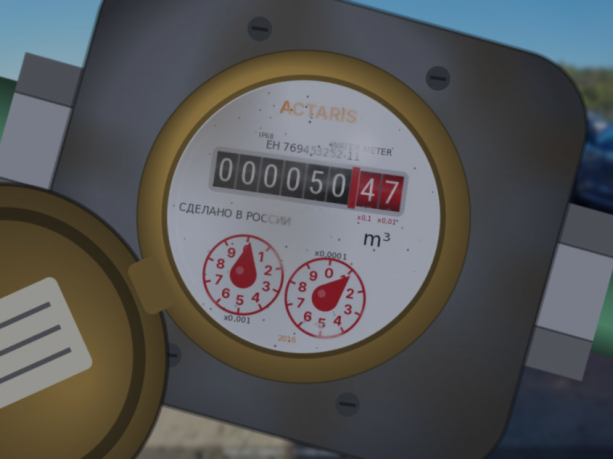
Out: 50.4701 m³
